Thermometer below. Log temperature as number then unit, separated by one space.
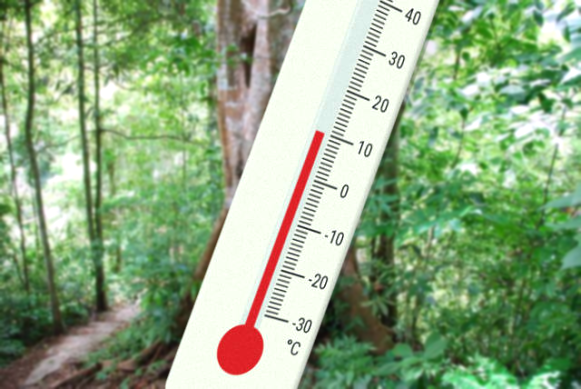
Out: 10 °C
